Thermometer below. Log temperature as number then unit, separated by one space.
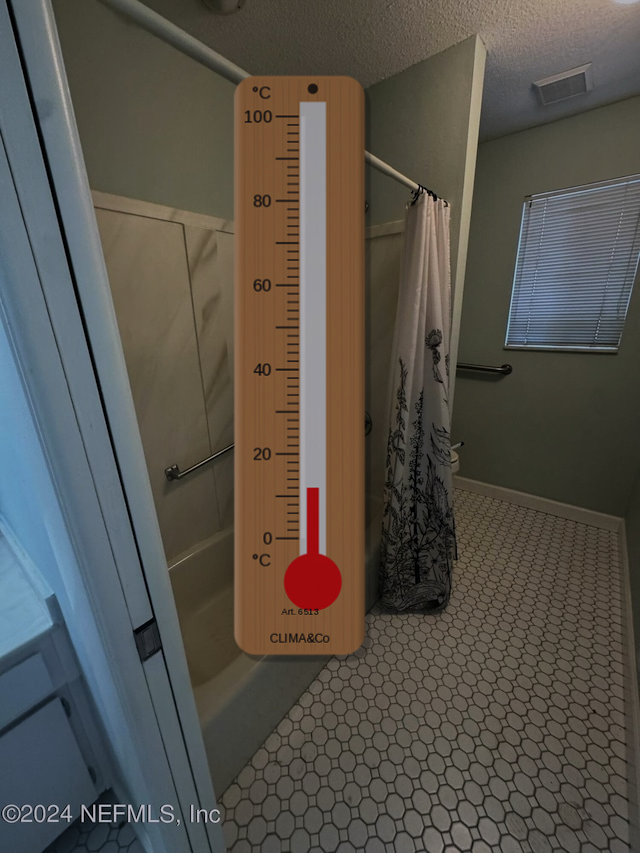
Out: 12 °C
